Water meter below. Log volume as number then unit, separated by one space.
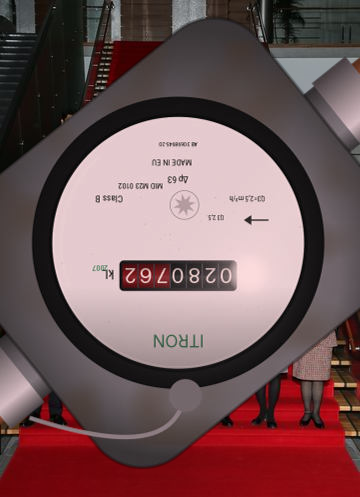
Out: 280.762 kL
